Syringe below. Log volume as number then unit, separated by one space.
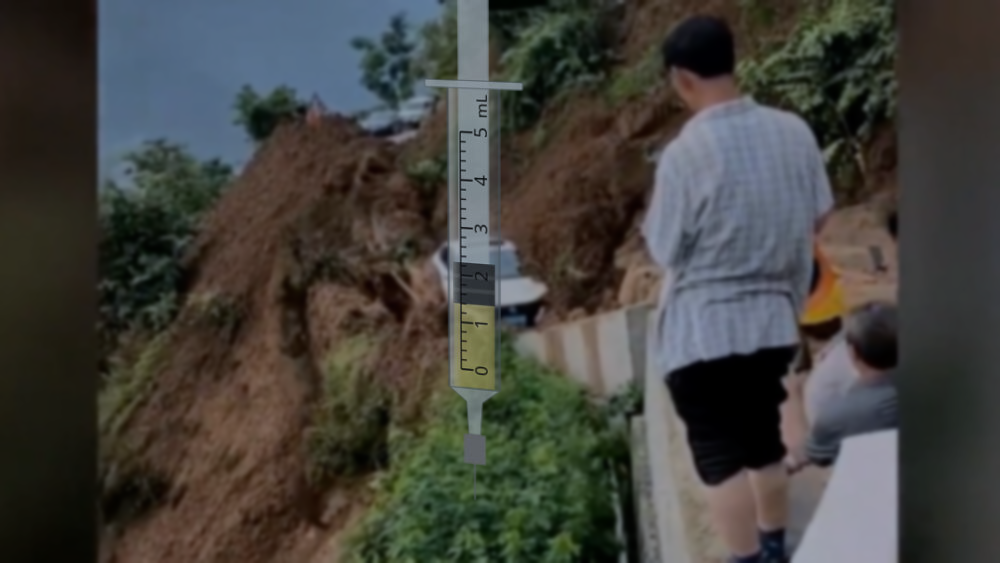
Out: 1.4 mL
